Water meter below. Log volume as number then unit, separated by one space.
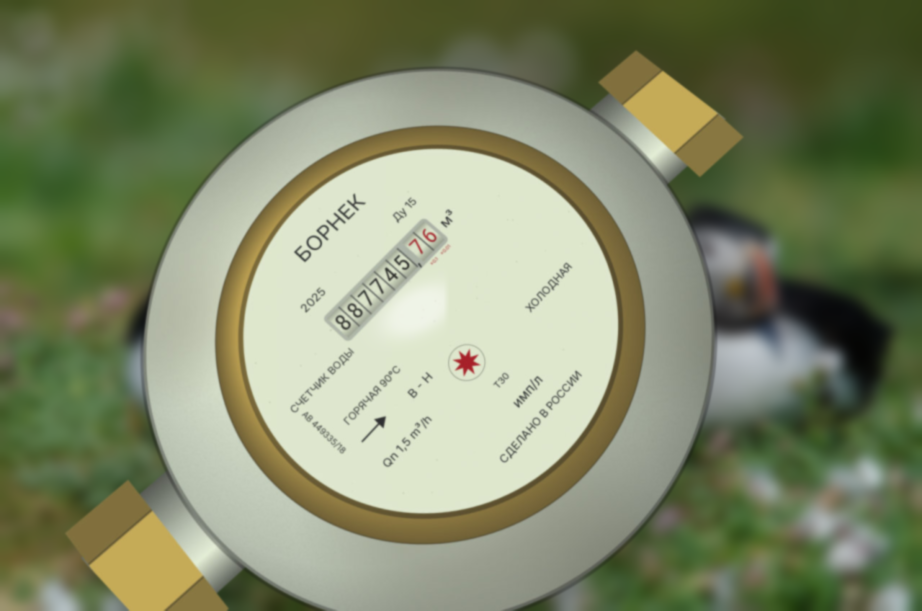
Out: 887745.76 m³
